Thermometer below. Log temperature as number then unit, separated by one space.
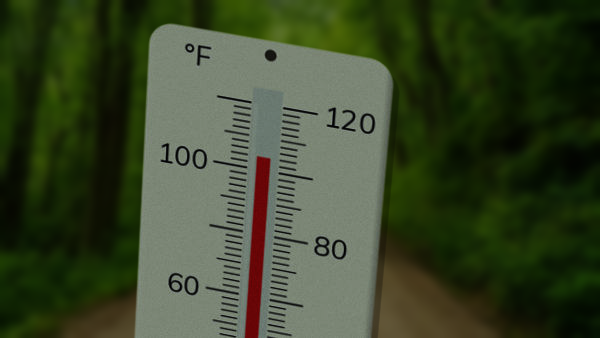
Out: 104 °F
